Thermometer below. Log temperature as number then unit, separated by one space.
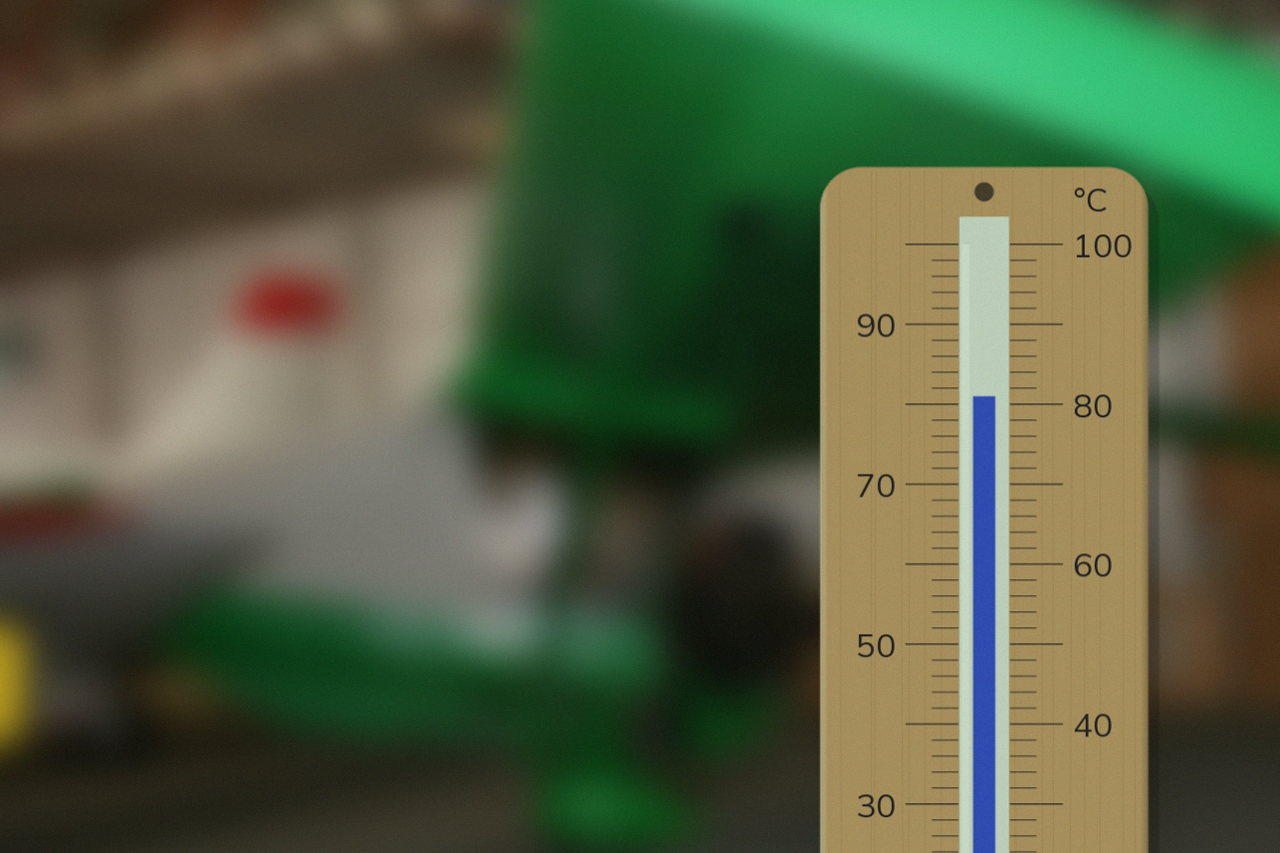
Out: 81 °C
